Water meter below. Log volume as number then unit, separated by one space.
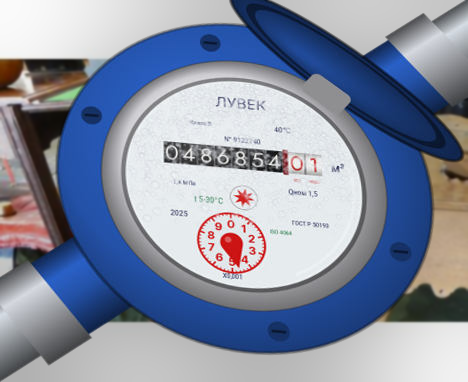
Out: 486854.014 m³
